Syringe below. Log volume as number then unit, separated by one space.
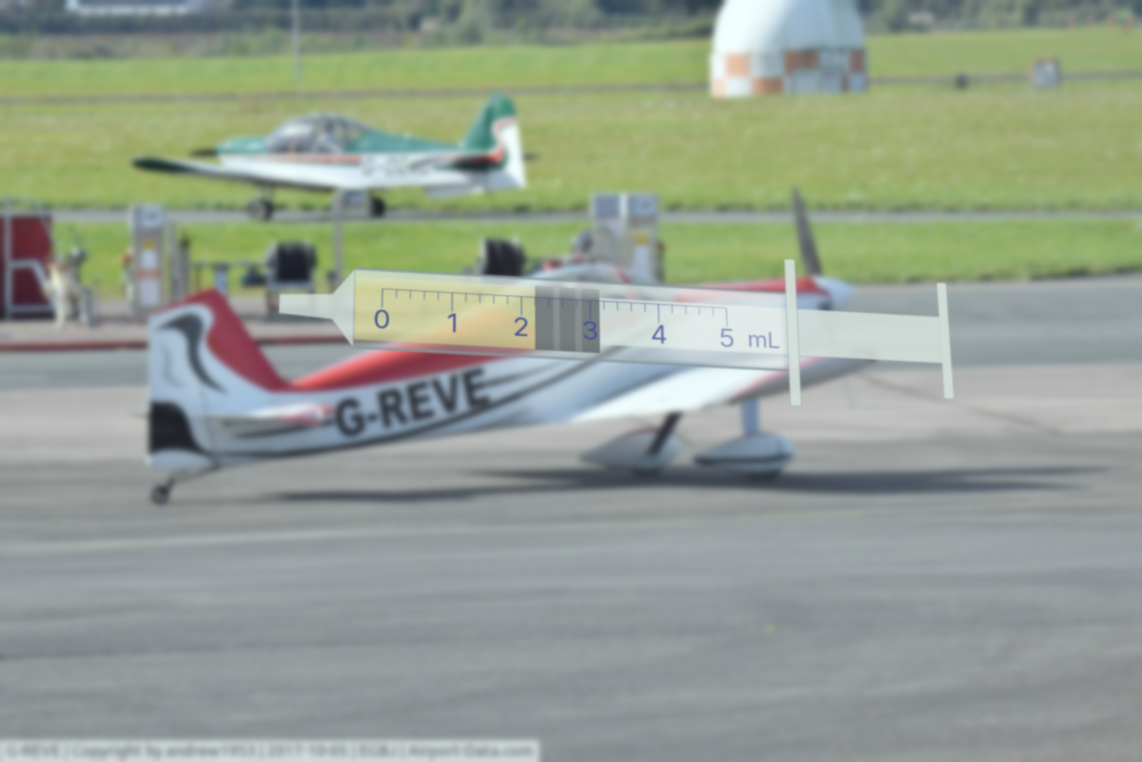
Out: 2.2 mL
